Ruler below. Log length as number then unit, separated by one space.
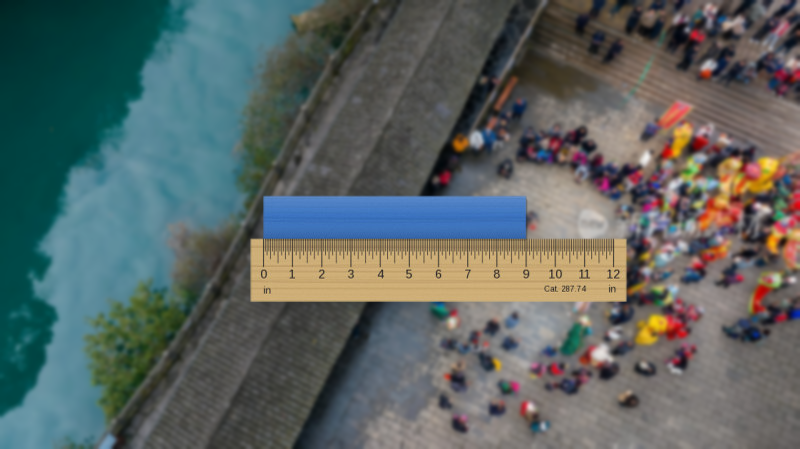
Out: 9 in
